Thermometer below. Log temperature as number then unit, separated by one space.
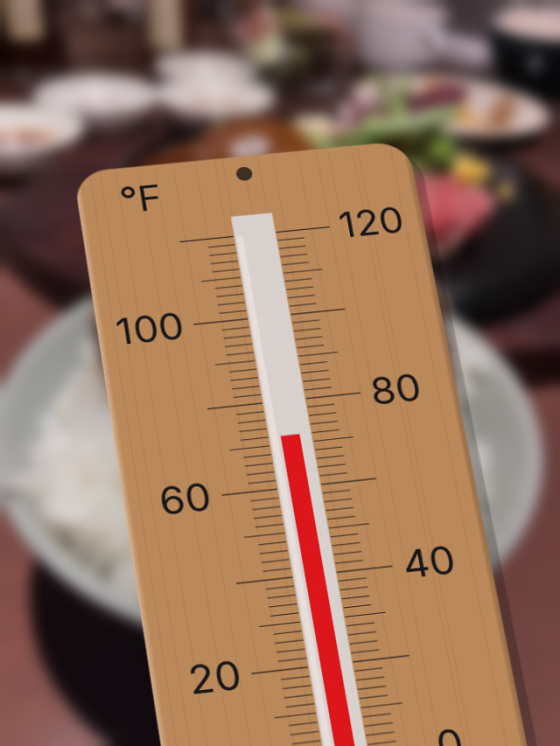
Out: 72 °F
